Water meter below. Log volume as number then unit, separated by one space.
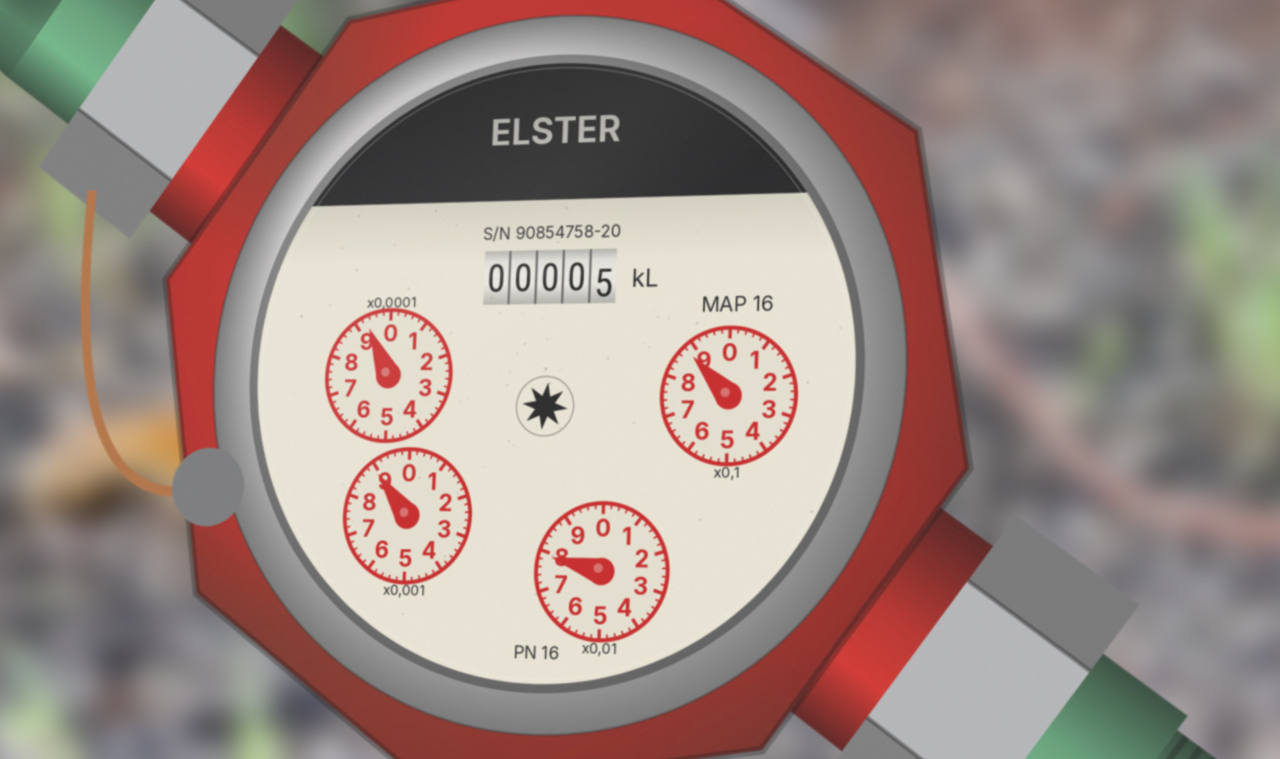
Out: 4.8789 kL
